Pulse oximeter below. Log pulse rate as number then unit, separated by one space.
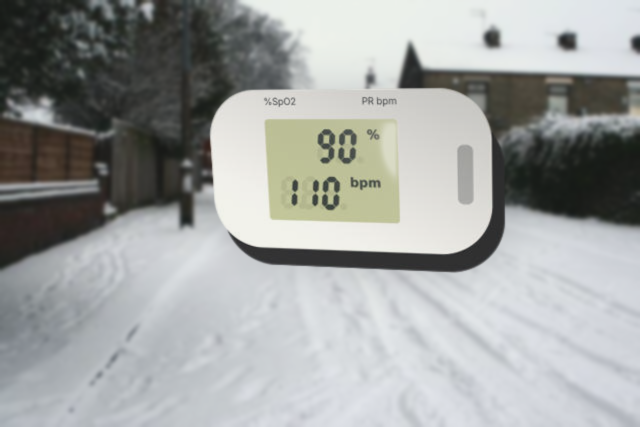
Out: 110 bpm
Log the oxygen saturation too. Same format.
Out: 90 %
